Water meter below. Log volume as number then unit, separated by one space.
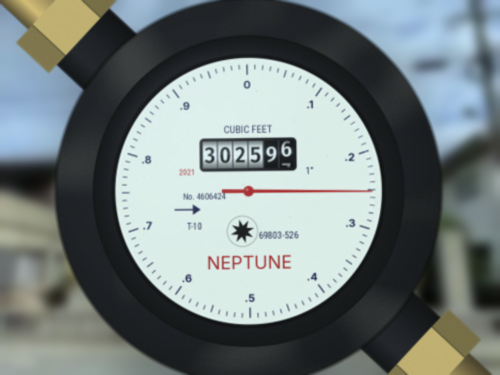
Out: 302596.25 ft³
